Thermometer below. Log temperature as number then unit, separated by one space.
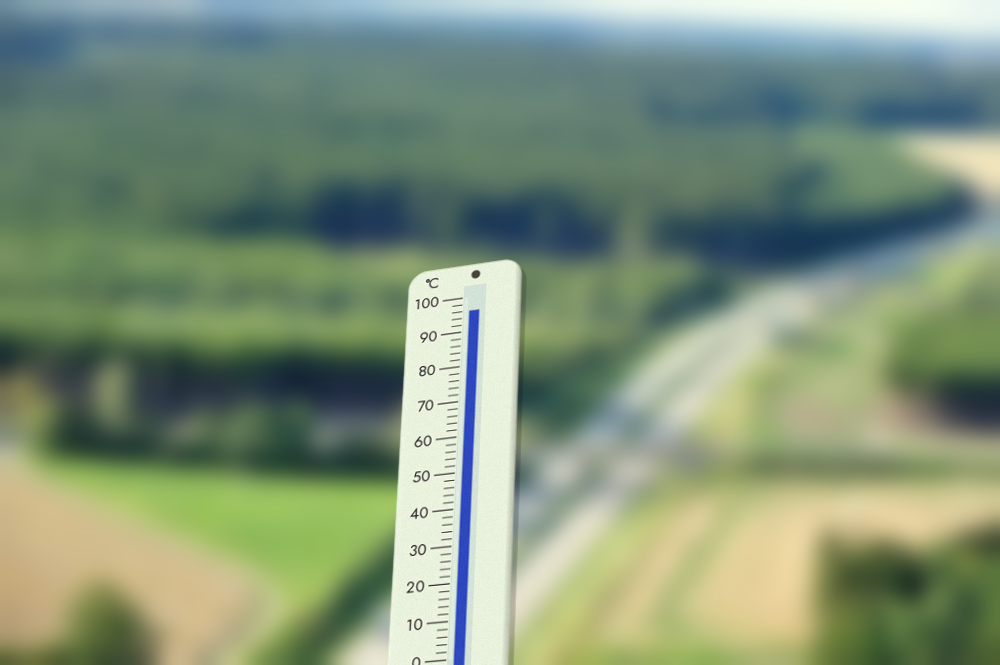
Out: 96 °C
